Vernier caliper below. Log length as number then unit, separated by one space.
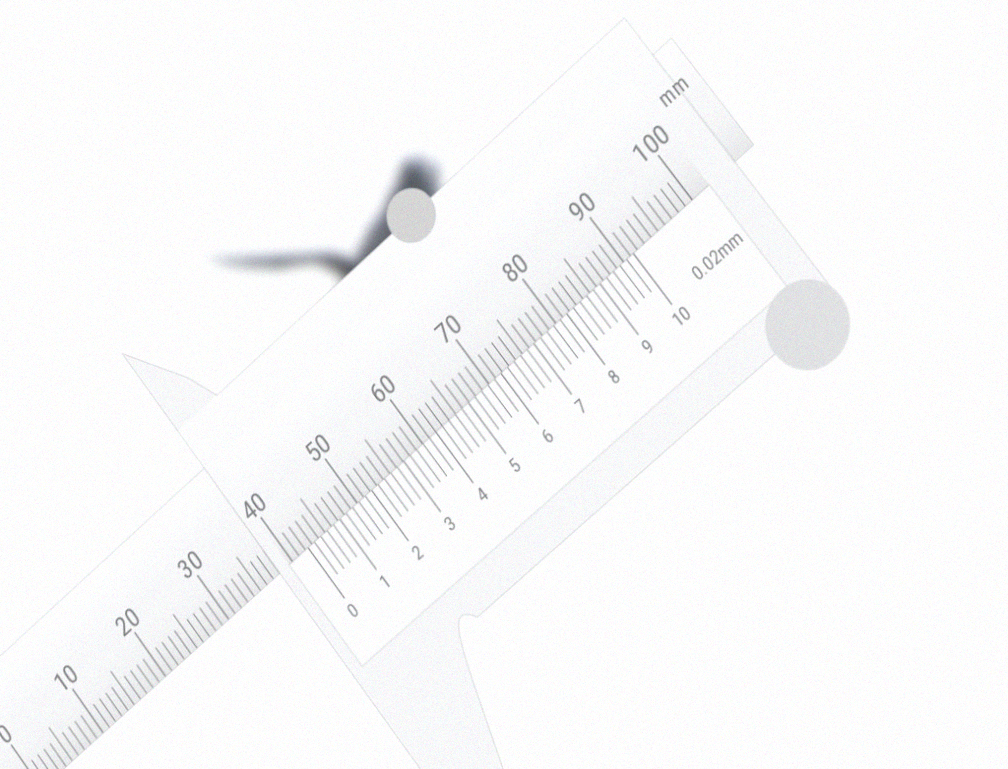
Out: 42.4 mm
